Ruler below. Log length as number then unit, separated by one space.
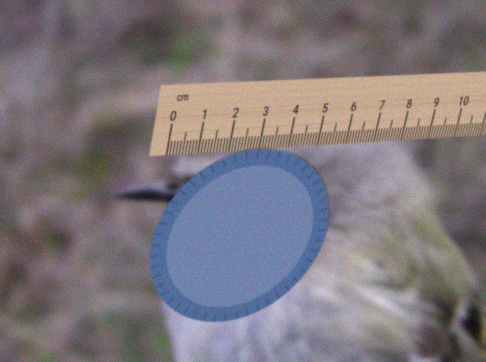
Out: 6 cm
